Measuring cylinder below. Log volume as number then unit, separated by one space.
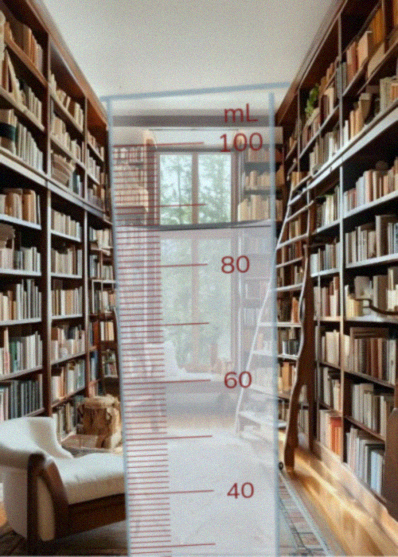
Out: 86 mL
